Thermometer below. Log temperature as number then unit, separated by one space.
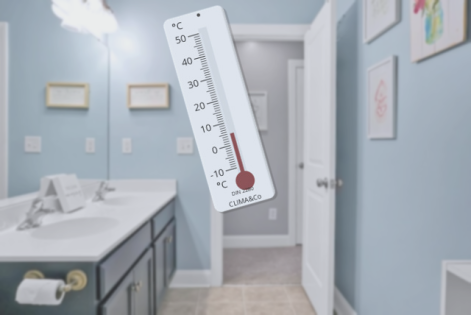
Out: 5 °C
